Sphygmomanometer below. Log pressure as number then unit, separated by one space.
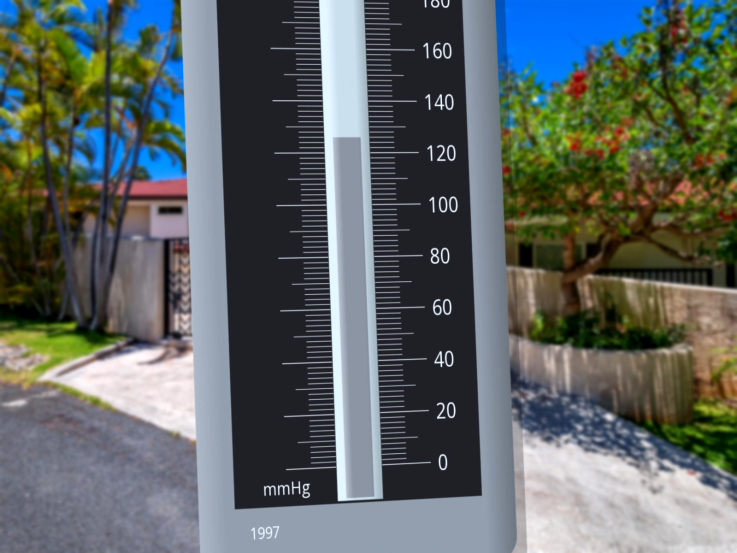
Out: 126 mmHg
